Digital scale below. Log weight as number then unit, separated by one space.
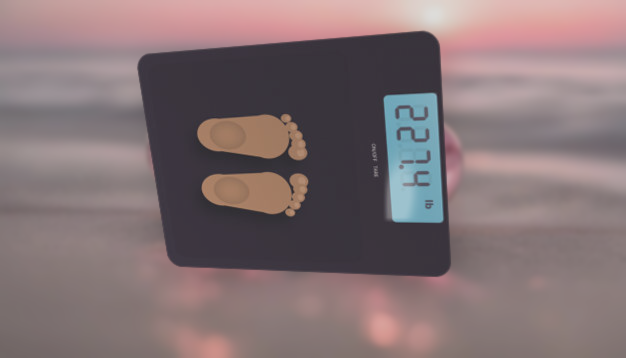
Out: 227.4 lb
